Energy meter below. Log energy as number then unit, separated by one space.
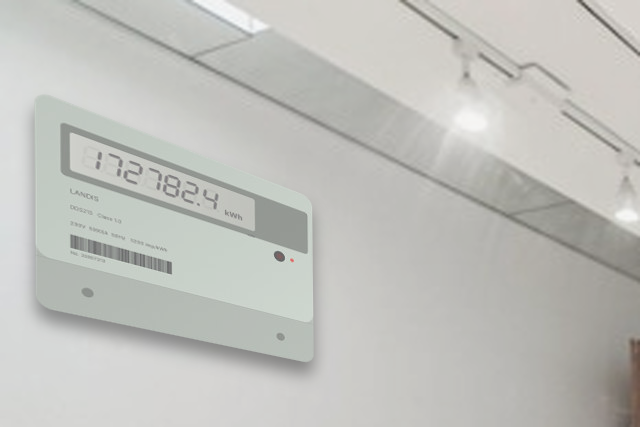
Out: 172782.4 kWh
